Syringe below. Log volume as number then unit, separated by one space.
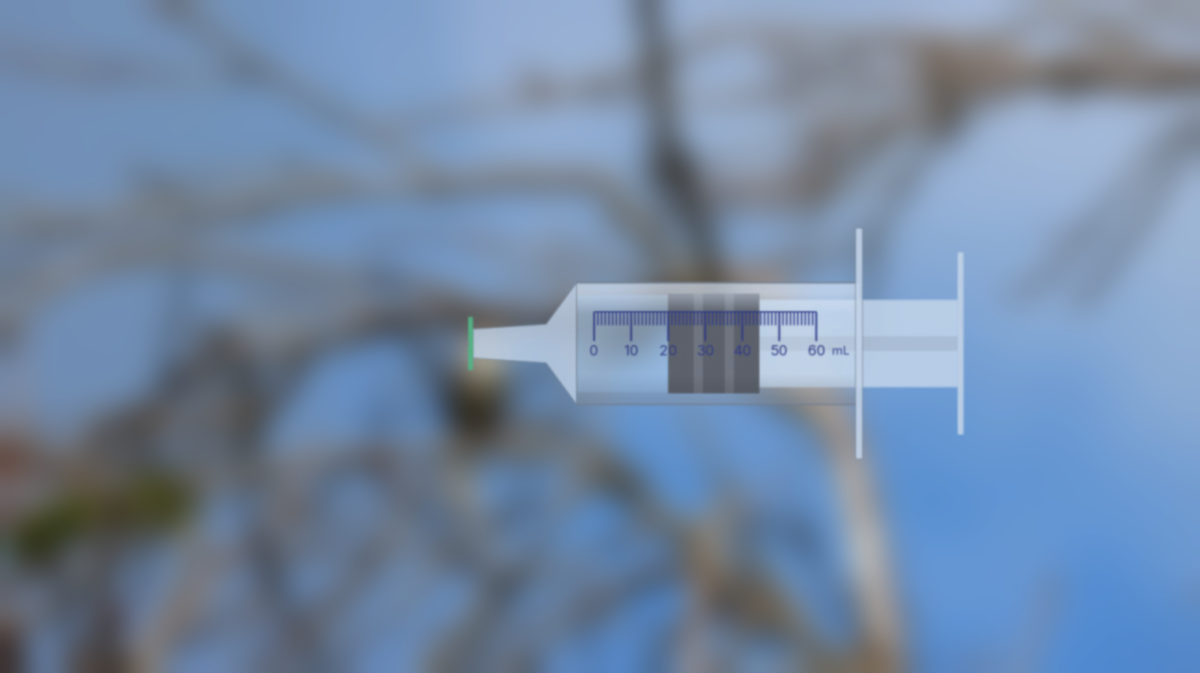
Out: 20 mL
